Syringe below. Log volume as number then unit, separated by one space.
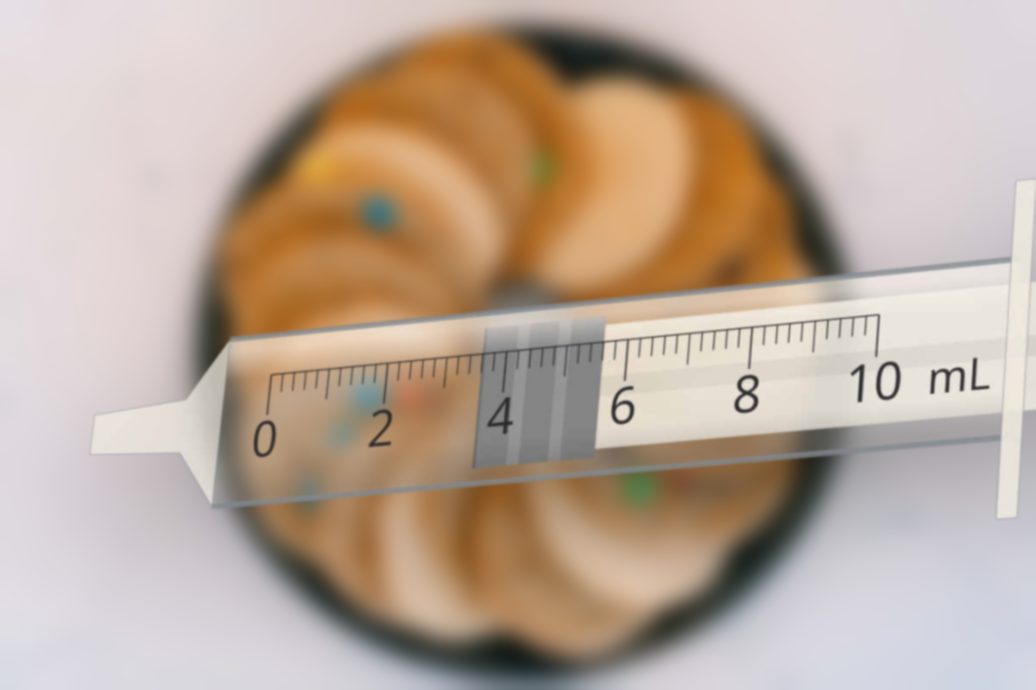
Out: 3.6 mL
